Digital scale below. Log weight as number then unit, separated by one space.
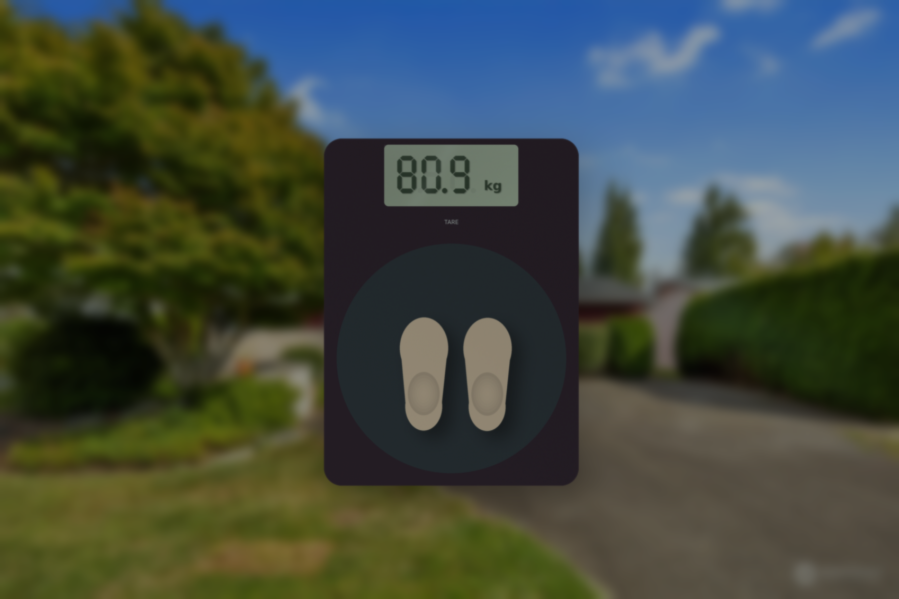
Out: 80.9 kg
